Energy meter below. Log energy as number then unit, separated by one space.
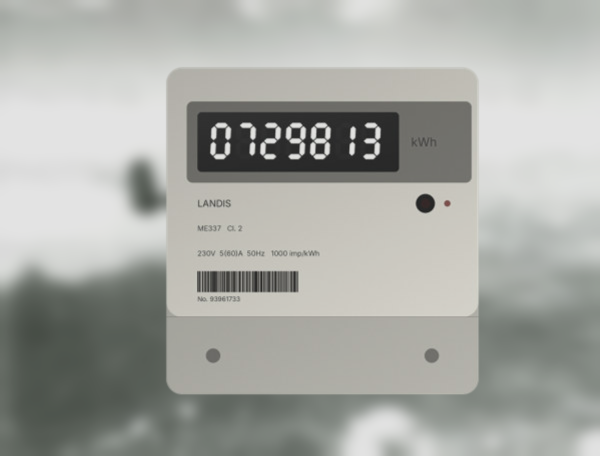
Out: 729813 kWh
